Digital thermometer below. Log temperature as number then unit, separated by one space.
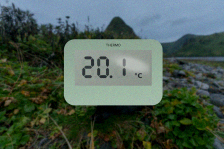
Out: 20.1 °C
